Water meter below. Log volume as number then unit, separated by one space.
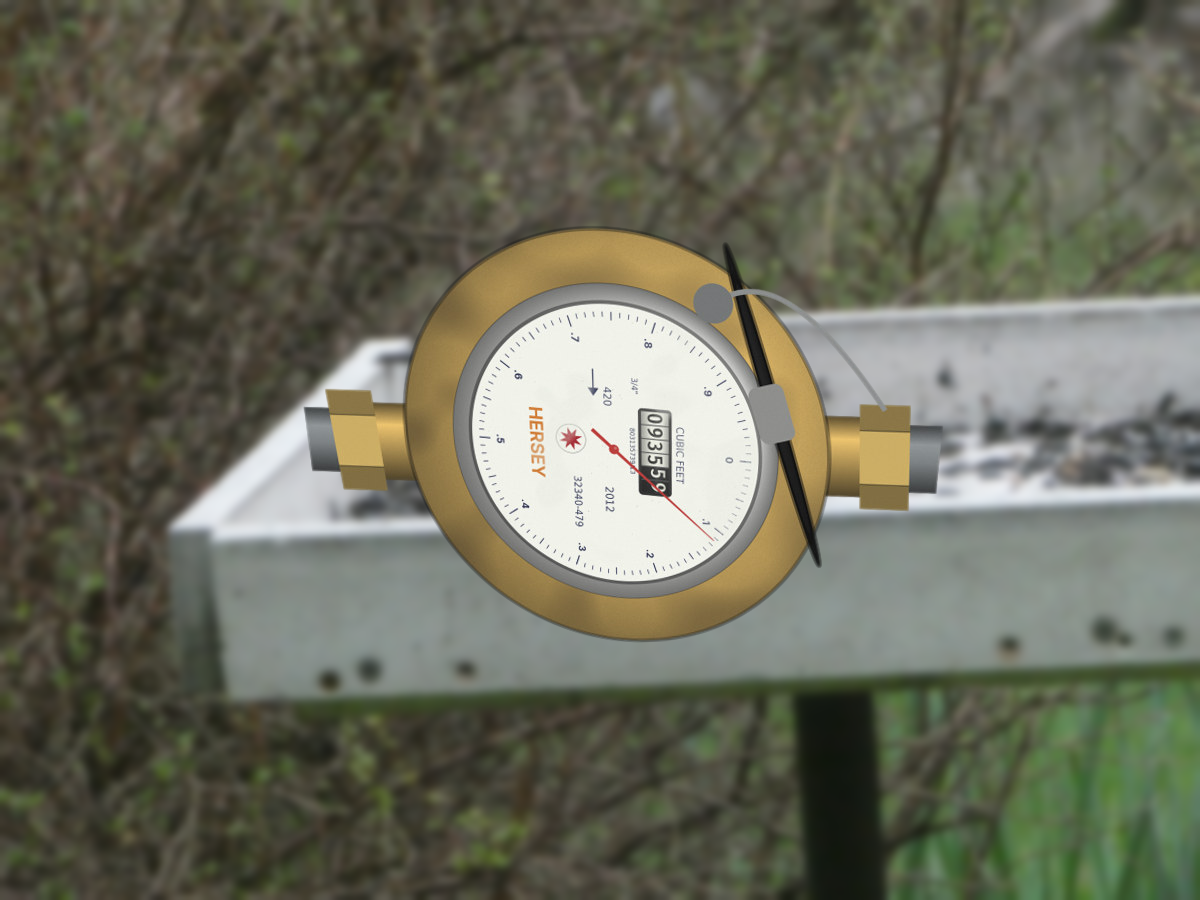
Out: 93559.11 ft³
